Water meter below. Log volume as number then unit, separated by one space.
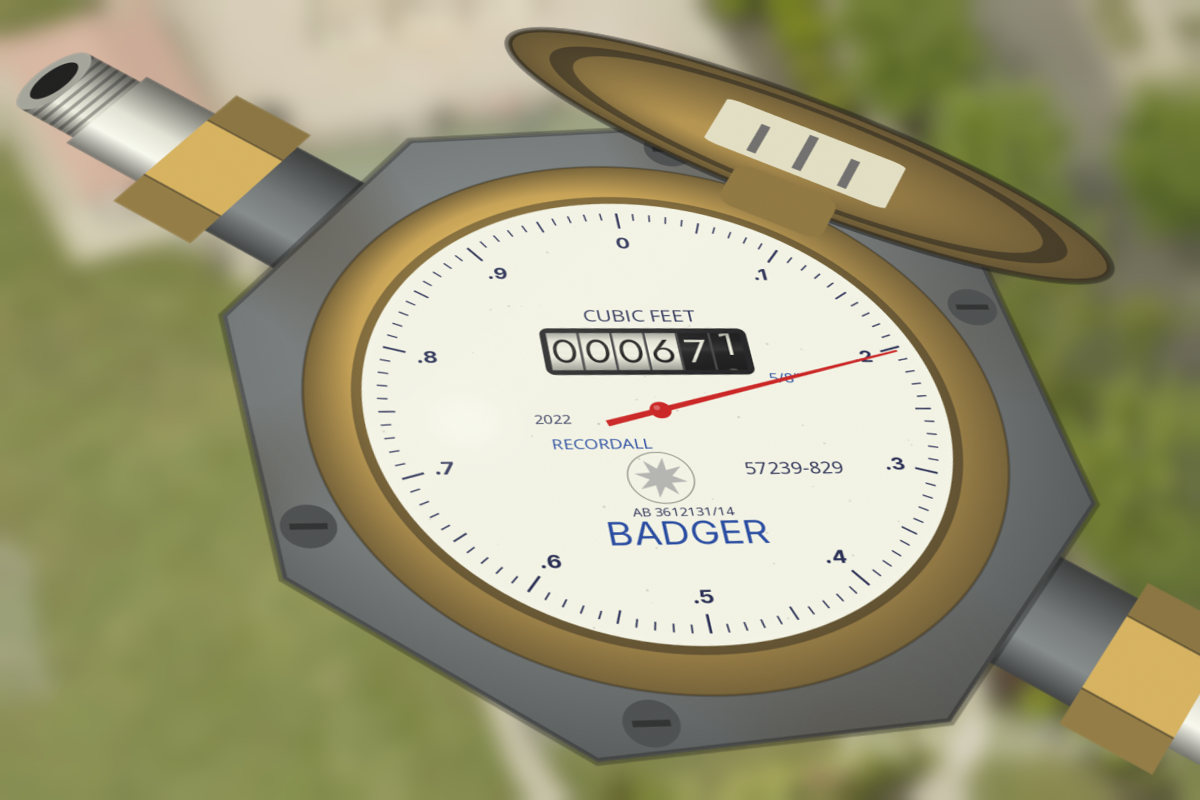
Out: 671.20 ft³
